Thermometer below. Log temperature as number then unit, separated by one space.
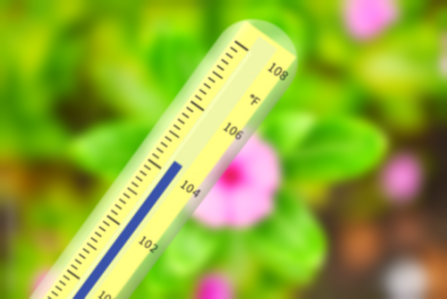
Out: 104.4 °F
